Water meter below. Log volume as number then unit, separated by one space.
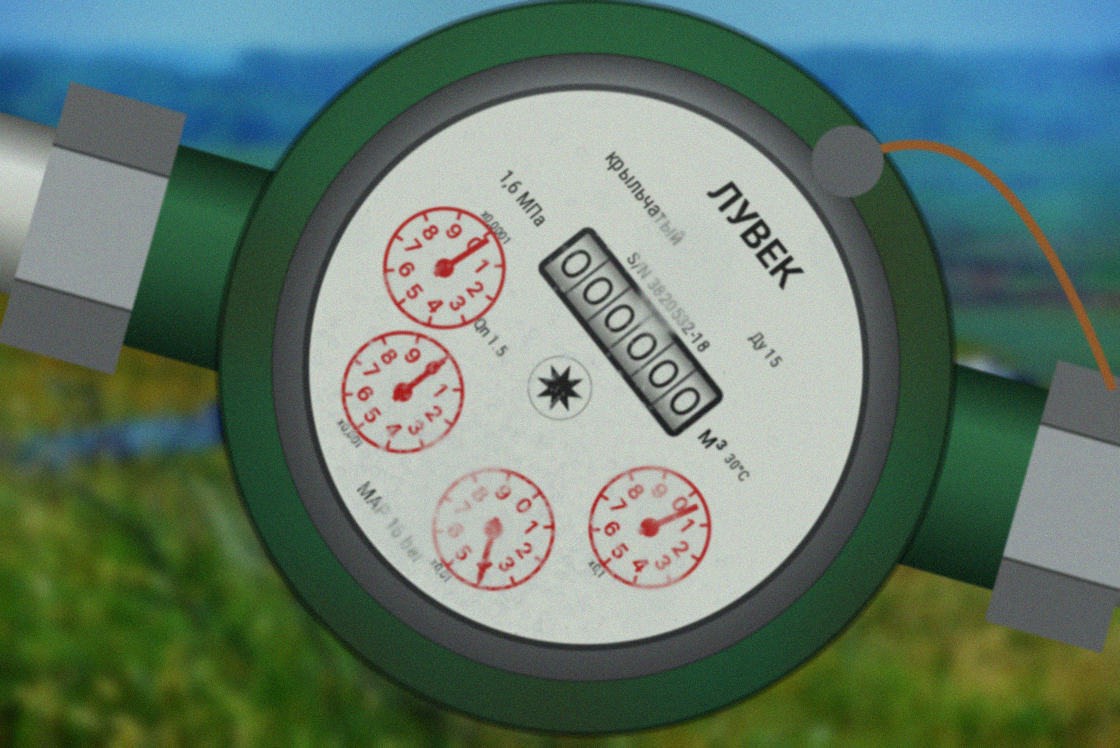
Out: 0.0400 m³
